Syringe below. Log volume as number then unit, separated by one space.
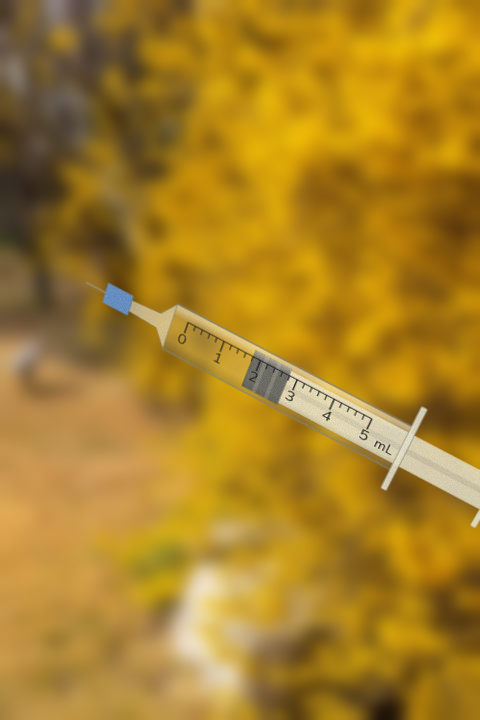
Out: 1.8 mL
